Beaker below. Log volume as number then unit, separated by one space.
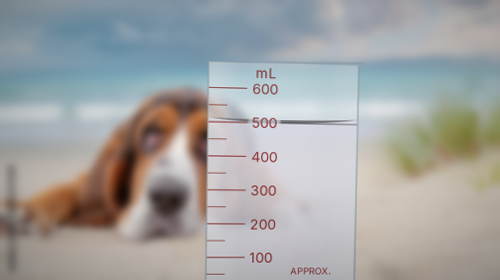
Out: 500 mL
